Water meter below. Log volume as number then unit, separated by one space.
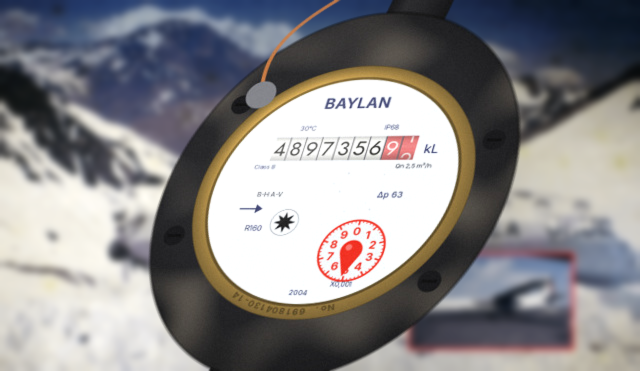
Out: 4897356.915 kL
